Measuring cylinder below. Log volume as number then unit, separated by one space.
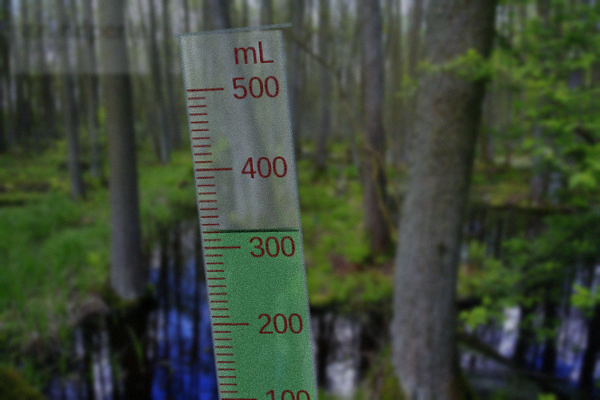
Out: 320 mL
